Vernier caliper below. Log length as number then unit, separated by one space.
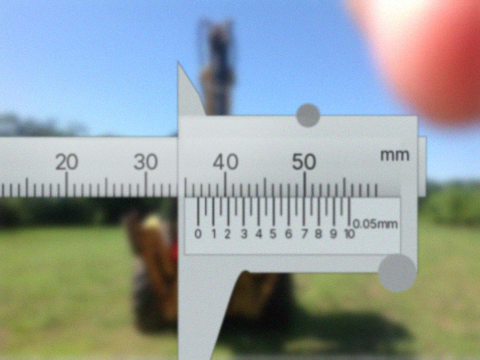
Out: 36.6 mm
